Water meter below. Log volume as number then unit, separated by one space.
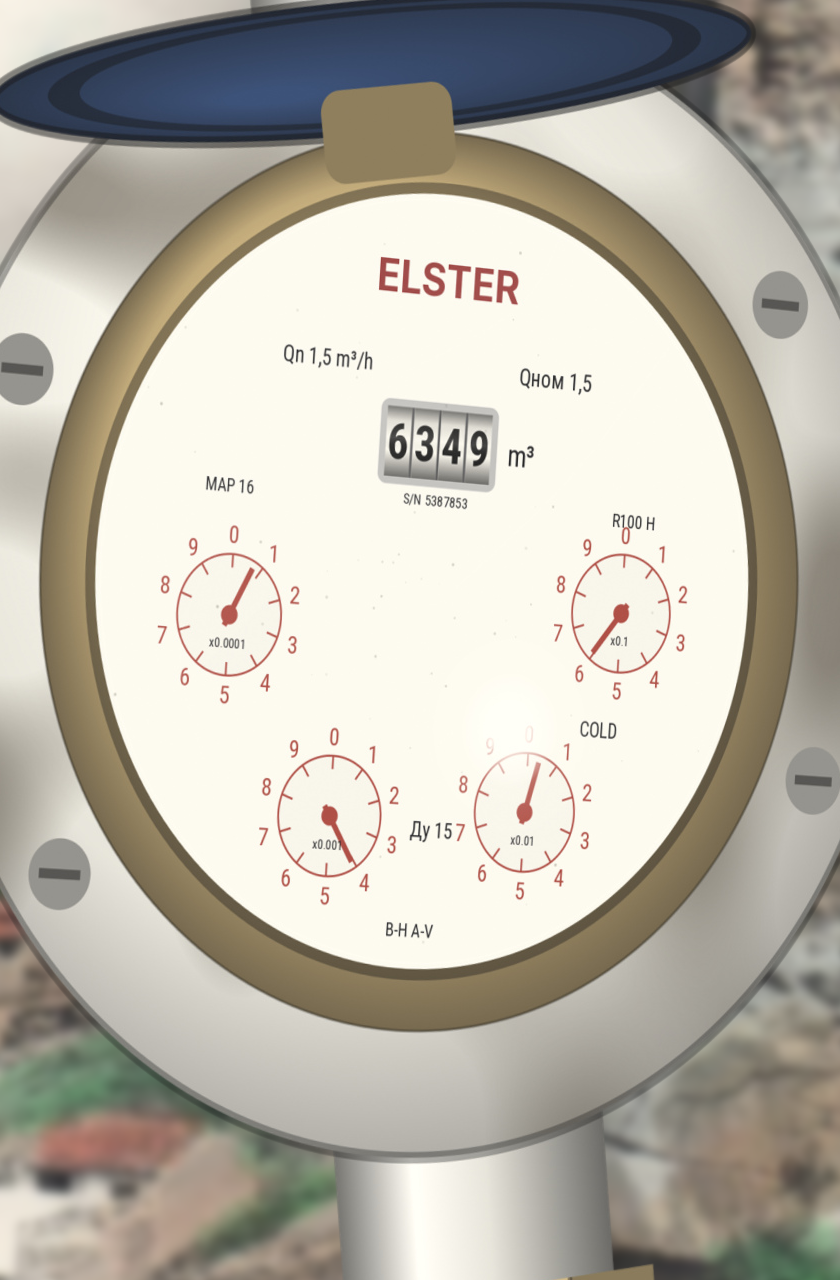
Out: 6349.6040 m³
